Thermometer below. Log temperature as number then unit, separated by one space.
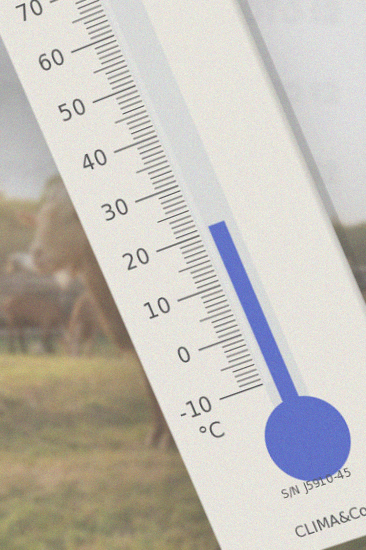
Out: 21 °C
